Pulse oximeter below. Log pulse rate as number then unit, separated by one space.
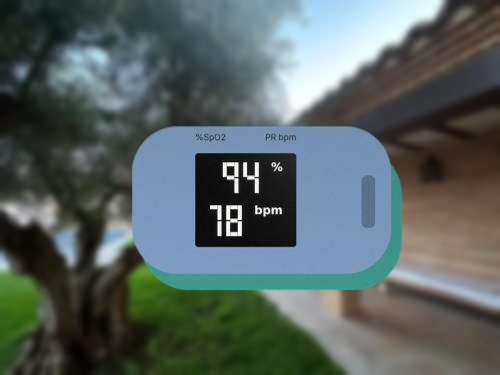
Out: 78 bpm
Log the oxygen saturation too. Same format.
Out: 94 %
